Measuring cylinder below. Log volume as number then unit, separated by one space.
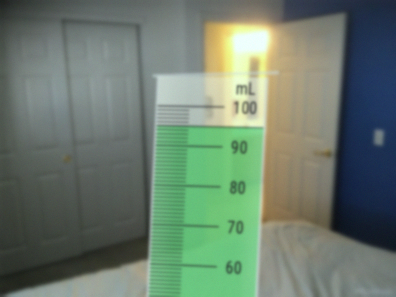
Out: 95 mL
